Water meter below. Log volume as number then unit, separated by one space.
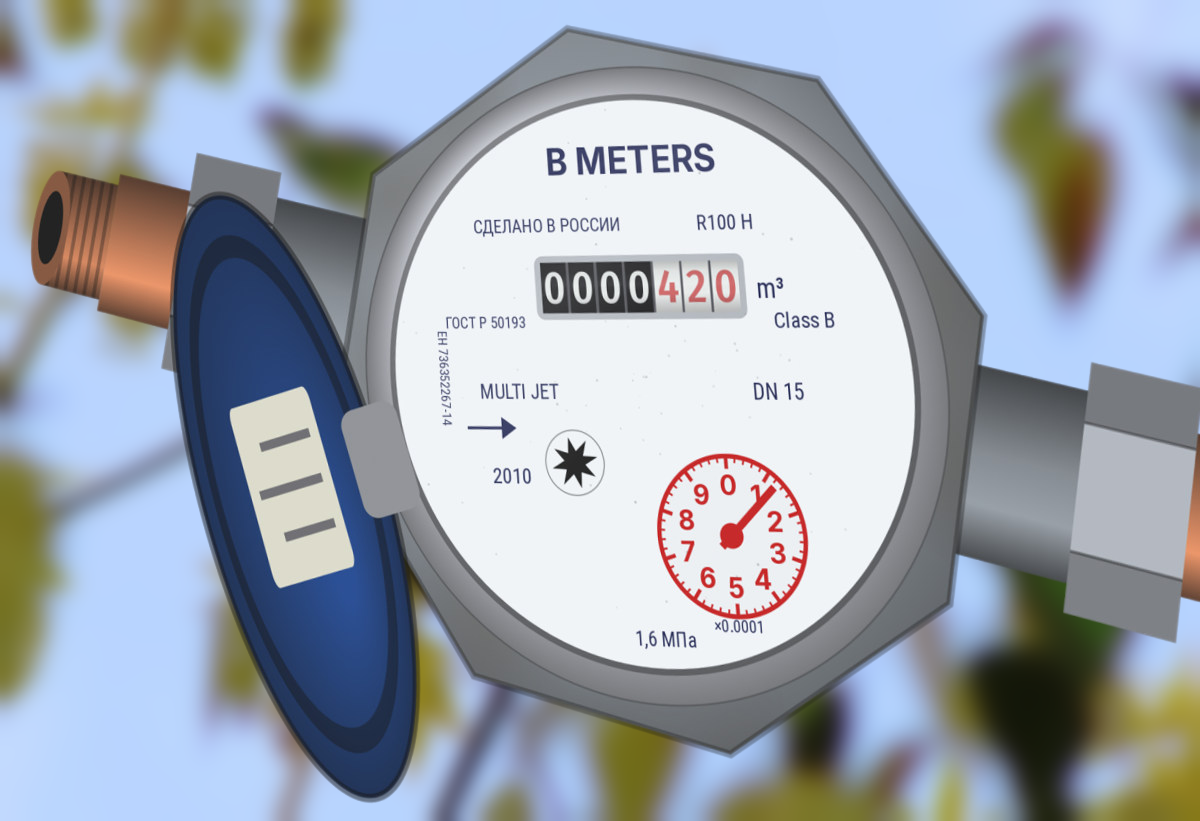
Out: 0.4201 m³
